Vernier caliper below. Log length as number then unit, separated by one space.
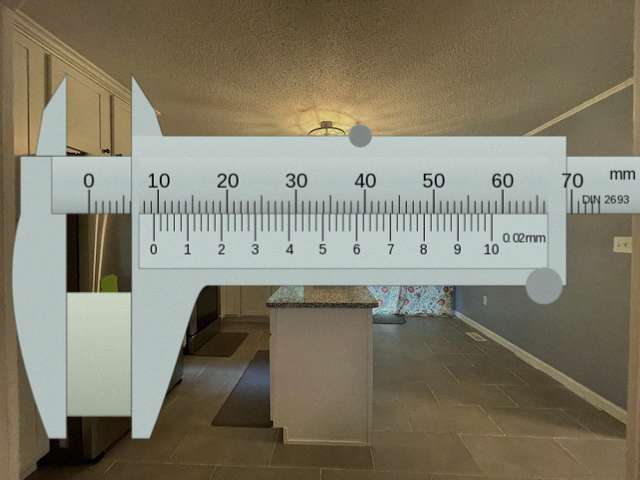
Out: 9.4 mm
